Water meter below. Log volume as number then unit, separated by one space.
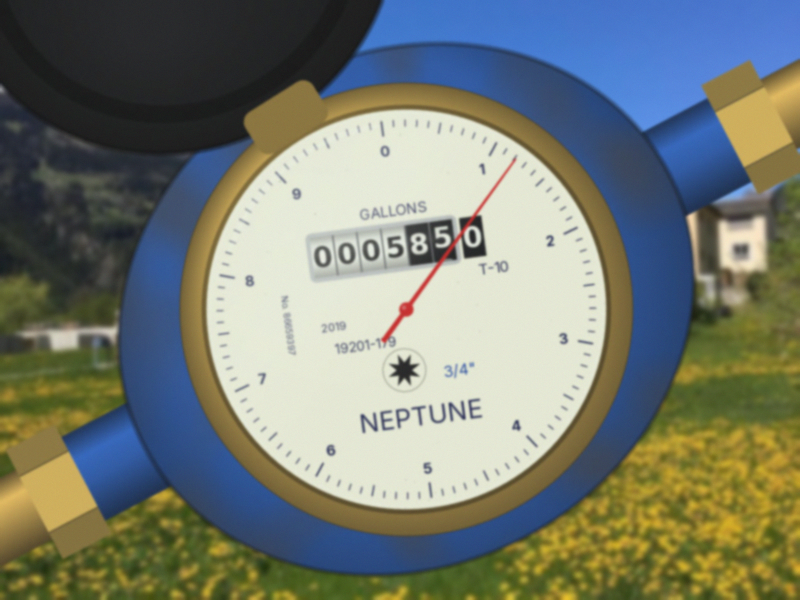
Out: 5851.2 gal
